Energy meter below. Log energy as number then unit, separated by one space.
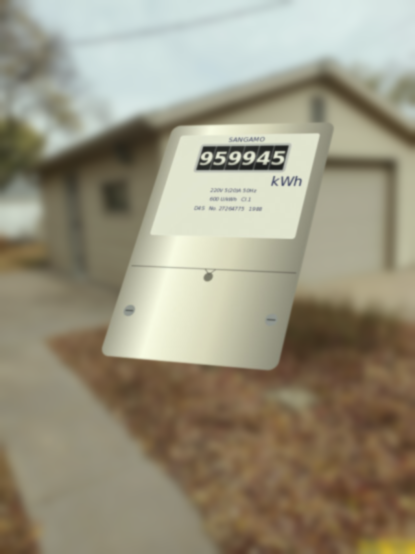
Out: 959945 kWh
